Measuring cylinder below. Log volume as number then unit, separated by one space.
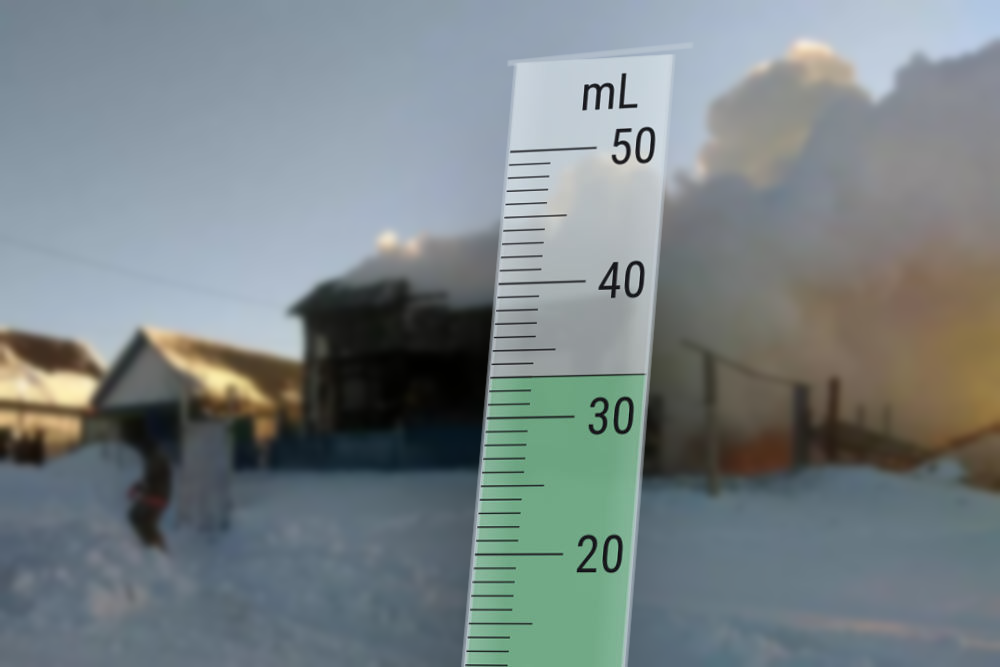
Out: 33 mL
